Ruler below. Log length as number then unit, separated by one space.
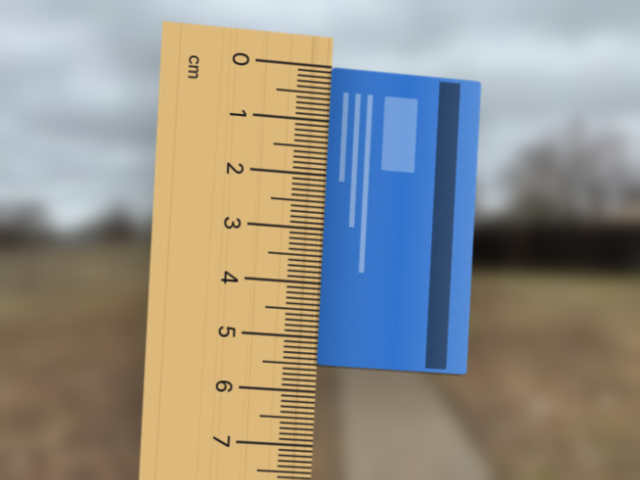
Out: 5.5 cm
